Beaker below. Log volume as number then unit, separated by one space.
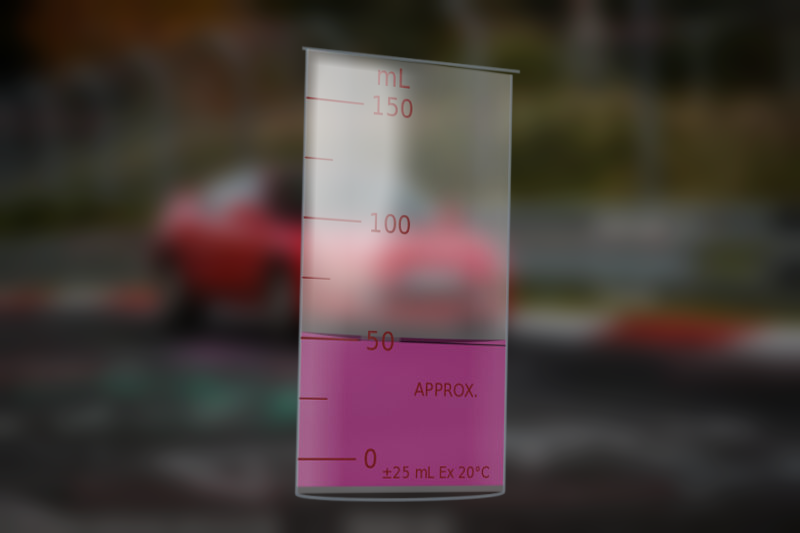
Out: 50 mL
